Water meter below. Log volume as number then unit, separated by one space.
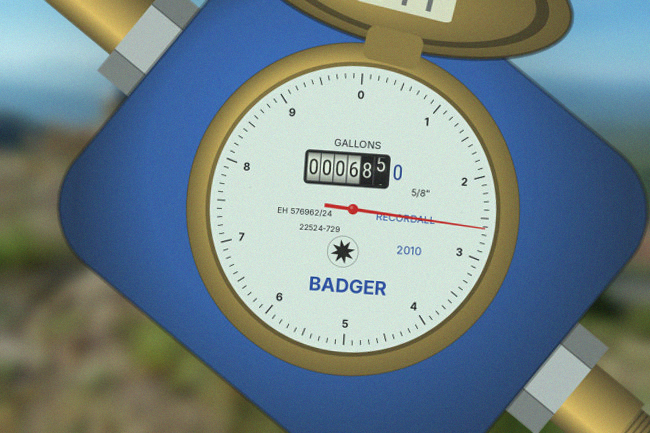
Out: 6852.6 gal
